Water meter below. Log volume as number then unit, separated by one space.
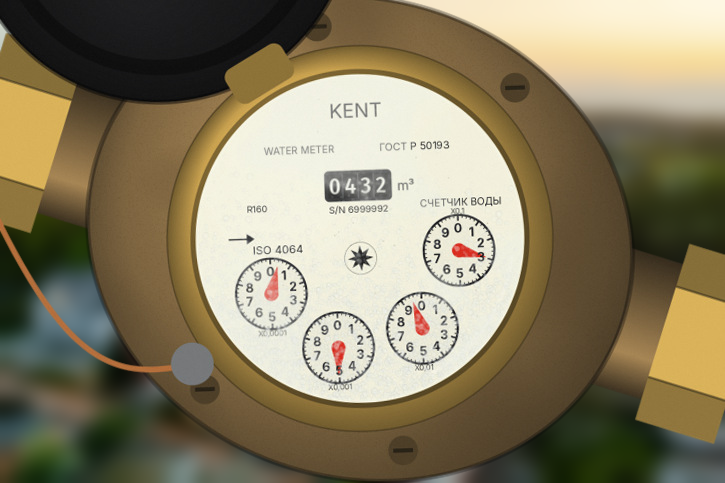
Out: 432.2950 m³
